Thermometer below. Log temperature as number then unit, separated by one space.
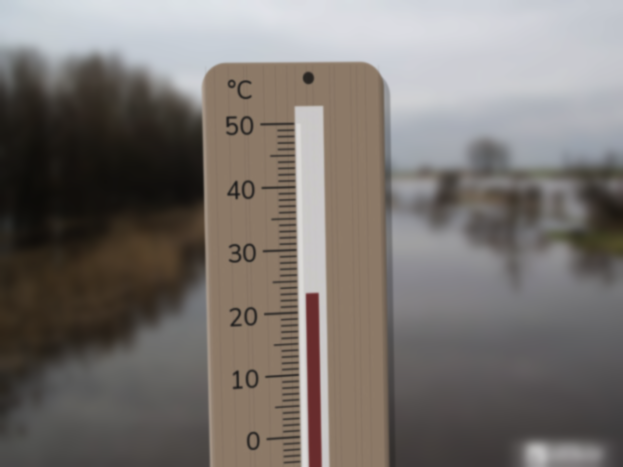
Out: 23 °C
